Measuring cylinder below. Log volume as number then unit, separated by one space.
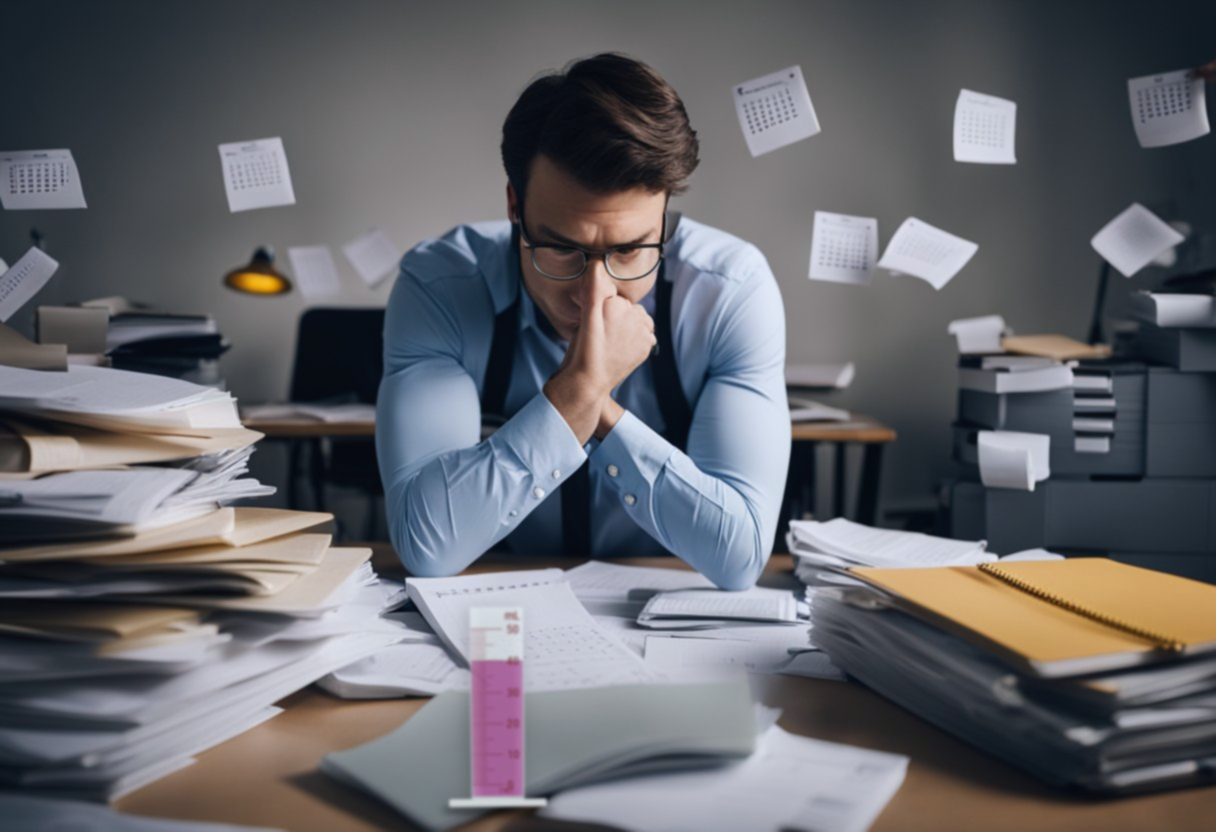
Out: 40 mL
